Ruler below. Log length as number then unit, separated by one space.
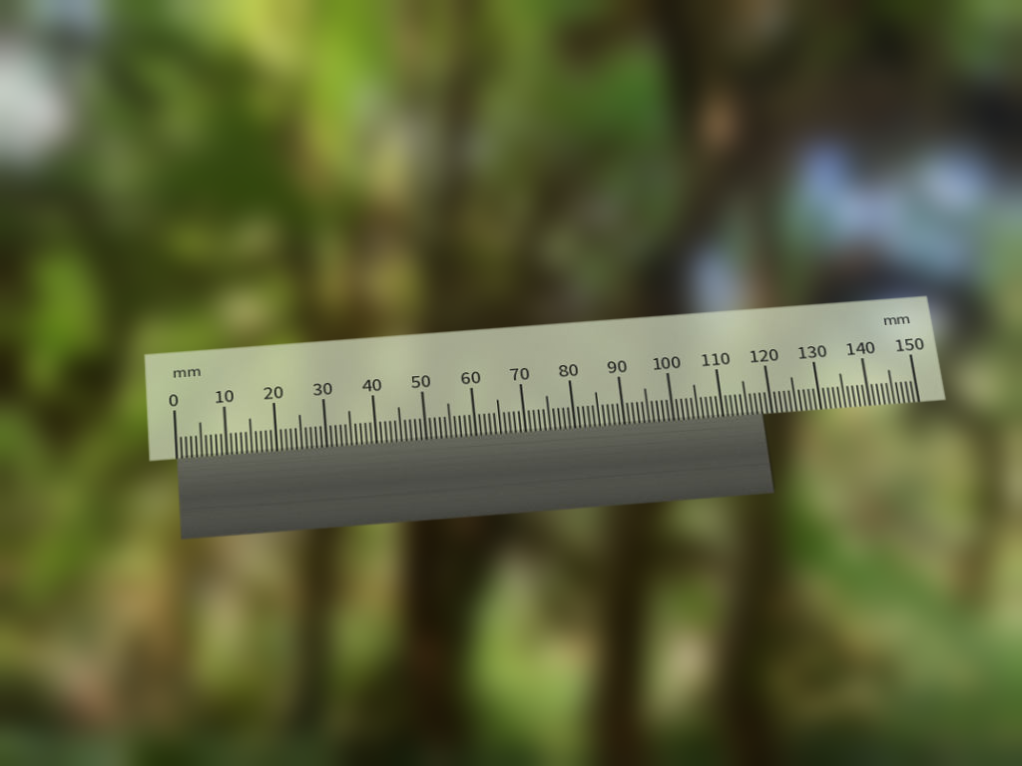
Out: 118 mm
